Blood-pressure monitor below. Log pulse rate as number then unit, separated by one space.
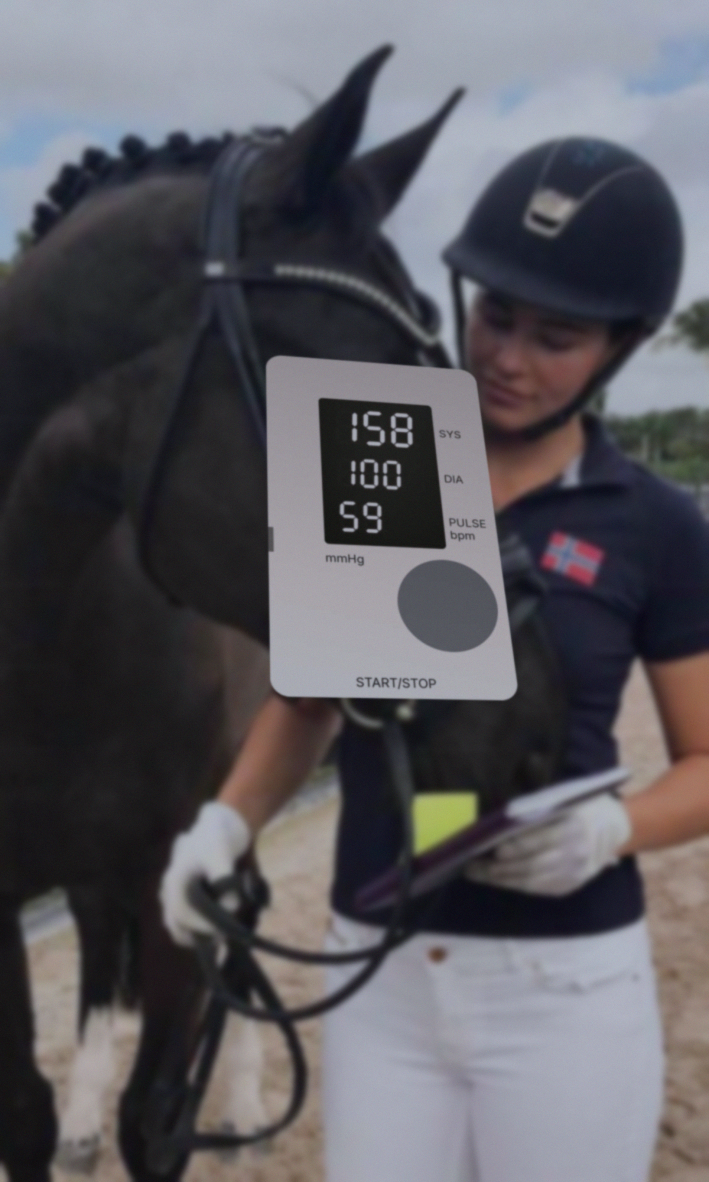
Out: 59 bpm
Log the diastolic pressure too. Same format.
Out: 100 mmHg
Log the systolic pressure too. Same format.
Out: 158 mmHg
